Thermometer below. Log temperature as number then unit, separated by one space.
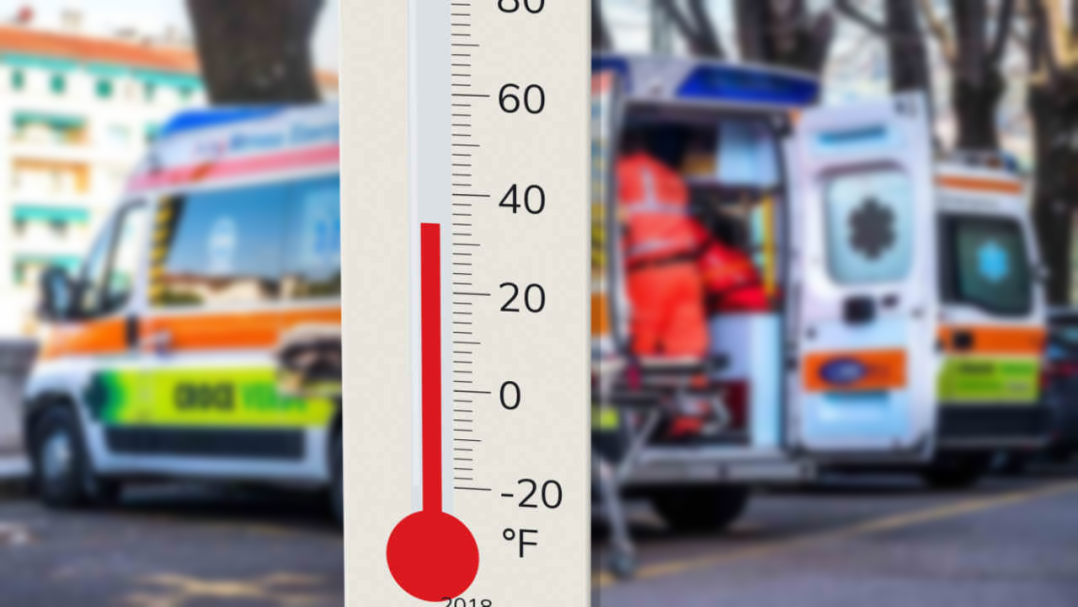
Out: 34 °F
